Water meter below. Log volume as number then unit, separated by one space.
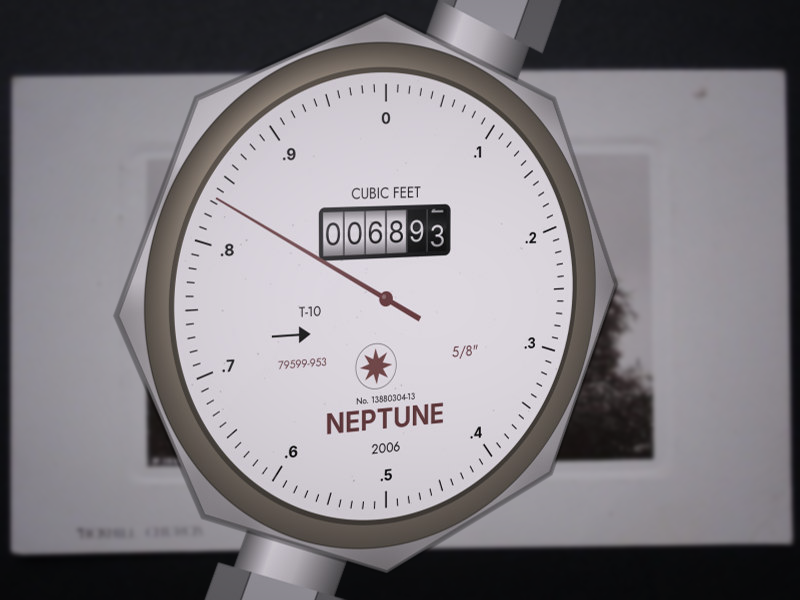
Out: 6892.83 ft³
